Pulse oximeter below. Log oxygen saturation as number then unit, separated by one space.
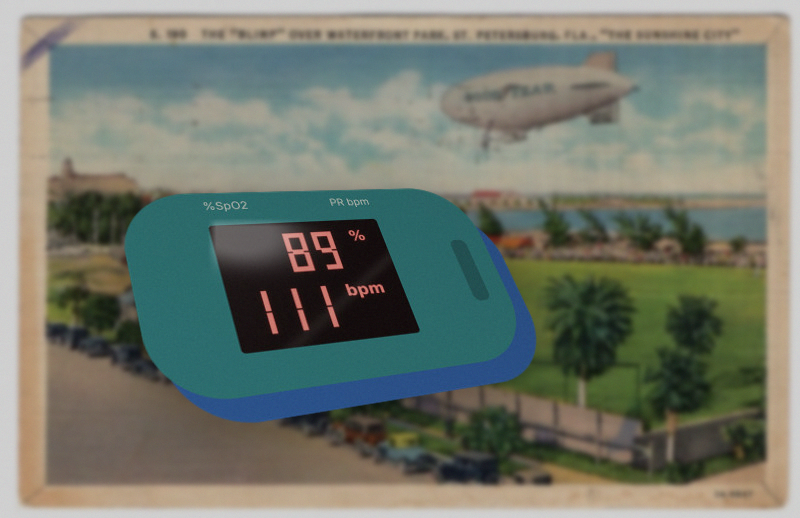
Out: 89 %
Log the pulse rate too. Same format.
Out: 111 bpm
